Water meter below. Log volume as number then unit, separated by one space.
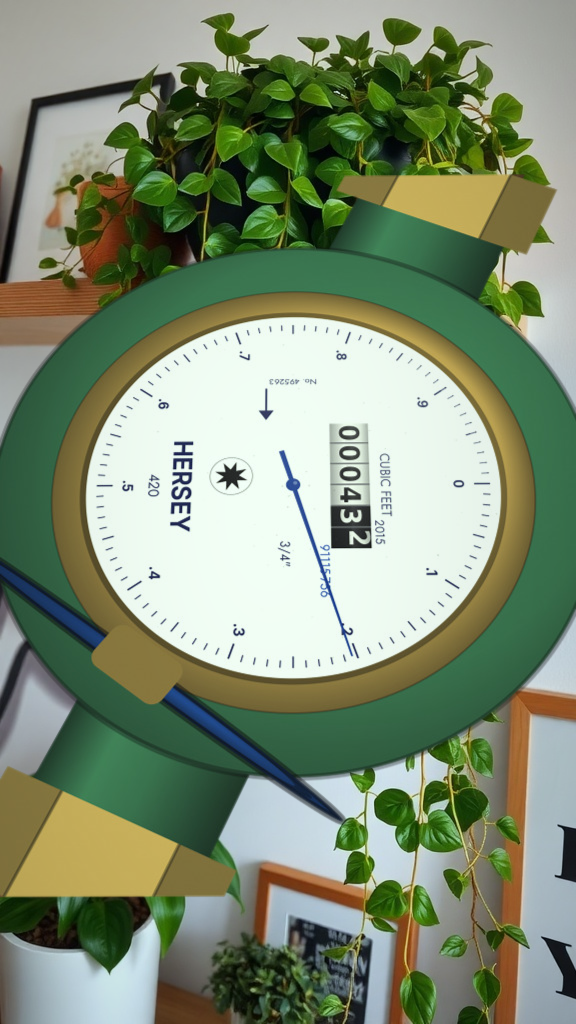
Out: 432.20 ft³
